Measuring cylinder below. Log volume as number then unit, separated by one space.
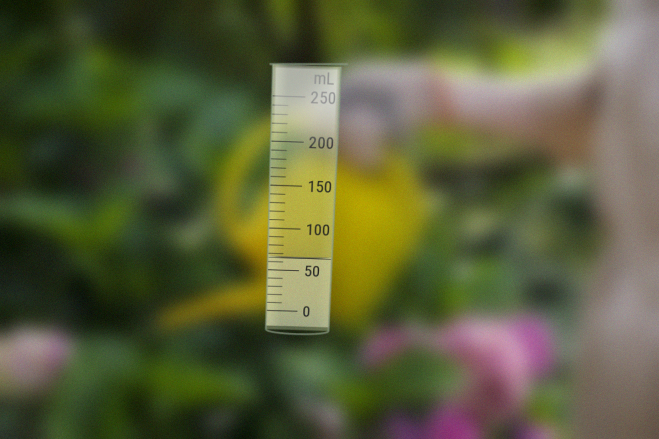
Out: 65 mL
